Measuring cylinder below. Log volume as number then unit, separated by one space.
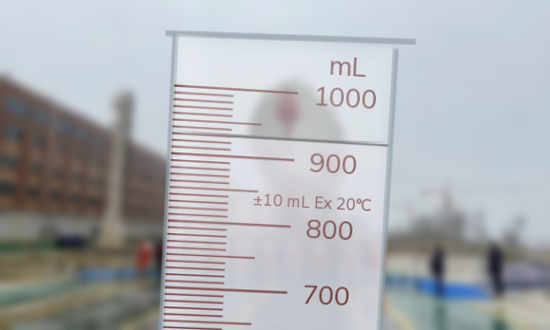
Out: 930 mL
